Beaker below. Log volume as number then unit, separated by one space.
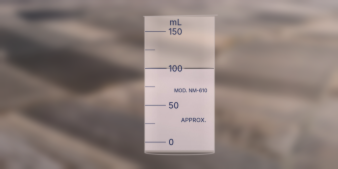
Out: 100 mL
